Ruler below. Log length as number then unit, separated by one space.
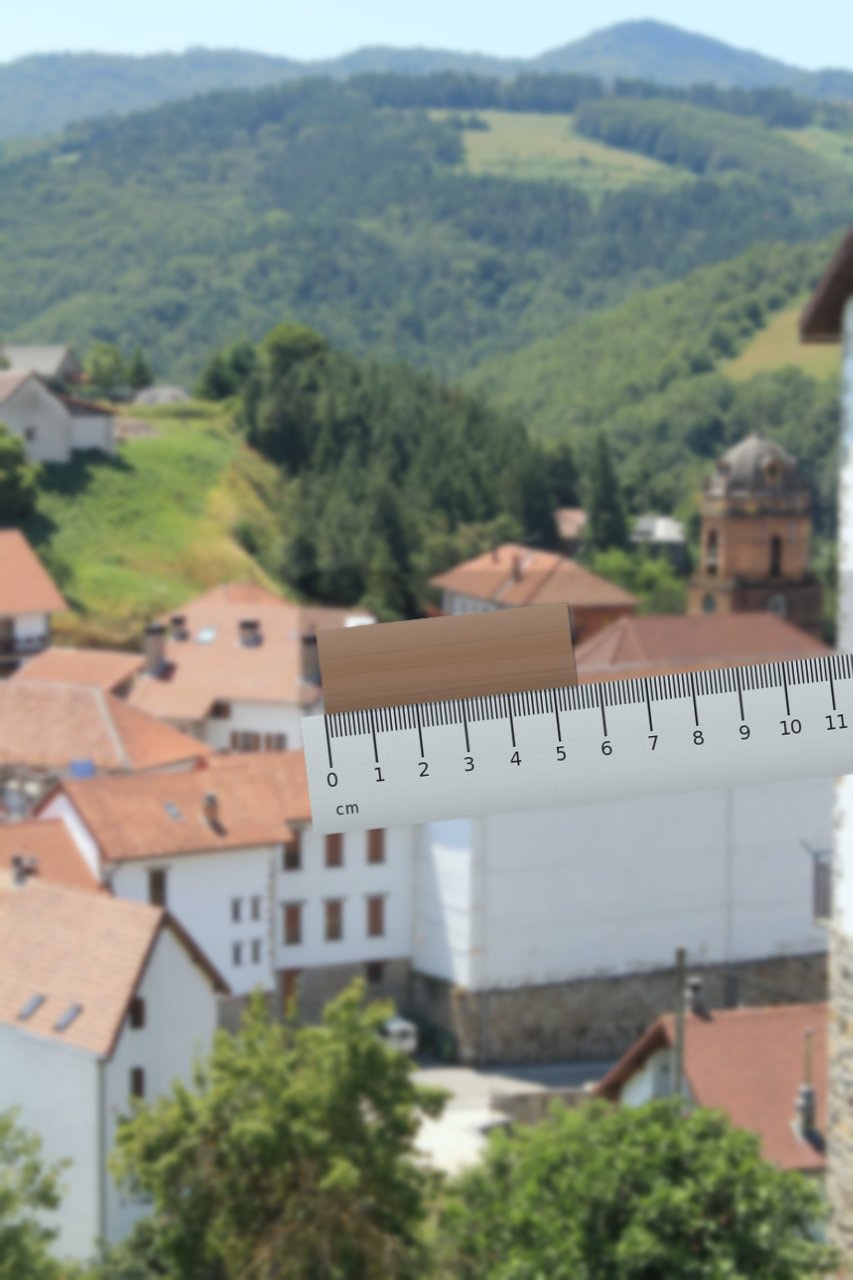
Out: 5.5 cm
